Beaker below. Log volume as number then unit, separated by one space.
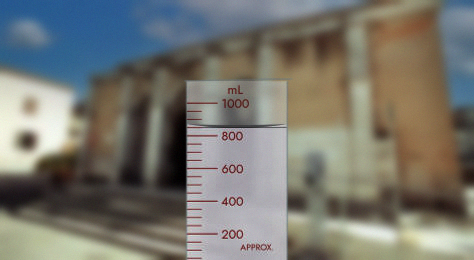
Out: 850 mL
